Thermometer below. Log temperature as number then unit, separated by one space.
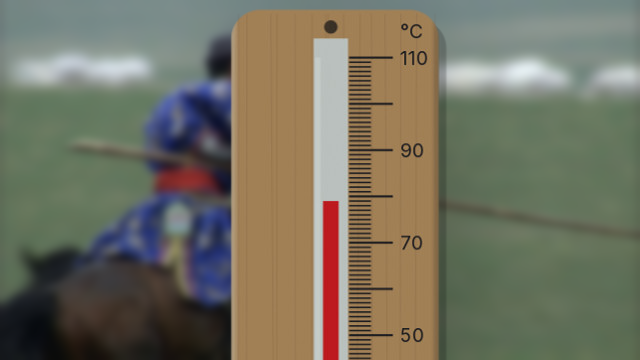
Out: 79 °C
